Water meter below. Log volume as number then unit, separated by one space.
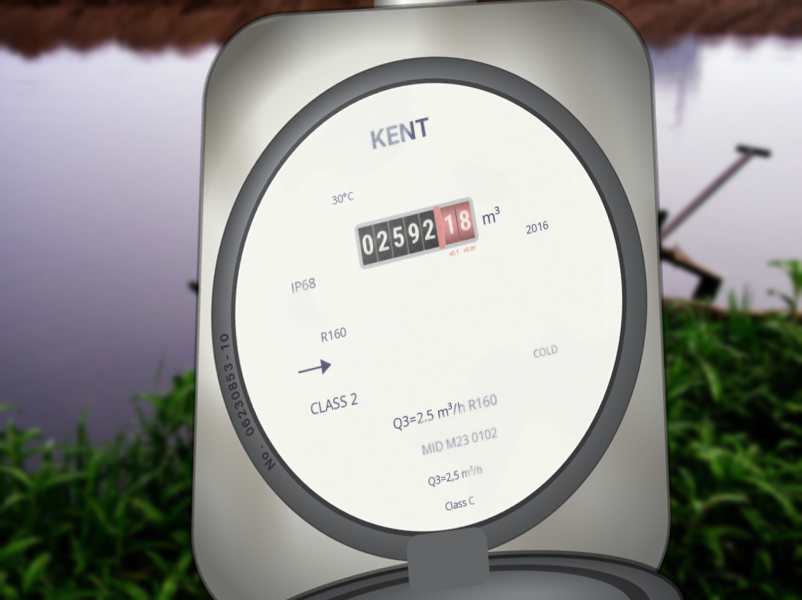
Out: 2592.18 m³
